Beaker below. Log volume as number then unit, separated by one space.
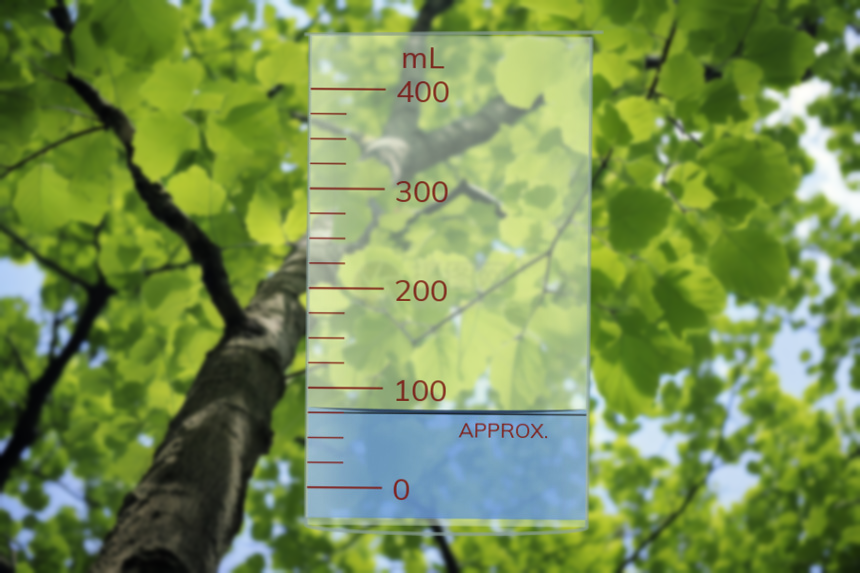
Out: 75 mL
